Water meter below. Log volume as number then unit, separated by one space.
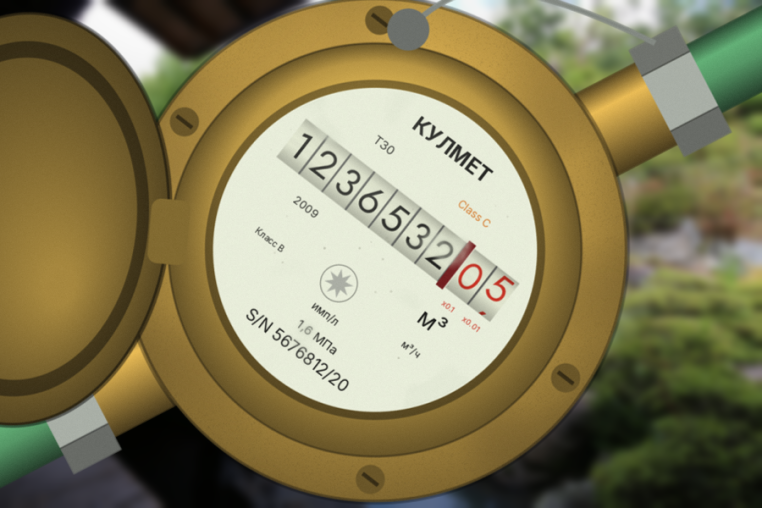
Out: 1236532.05 m³
